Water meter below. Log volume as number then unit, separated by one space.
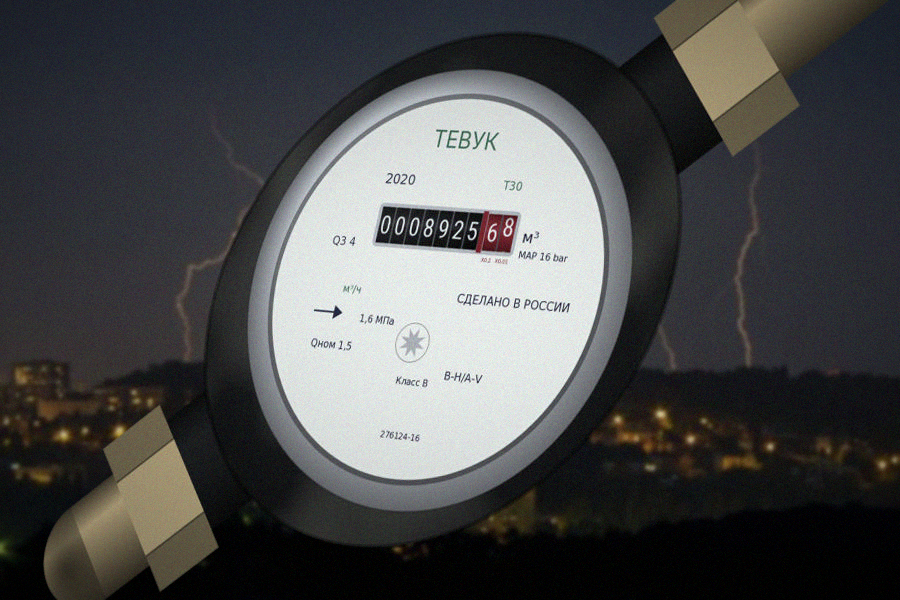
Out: 8925.68 m³
